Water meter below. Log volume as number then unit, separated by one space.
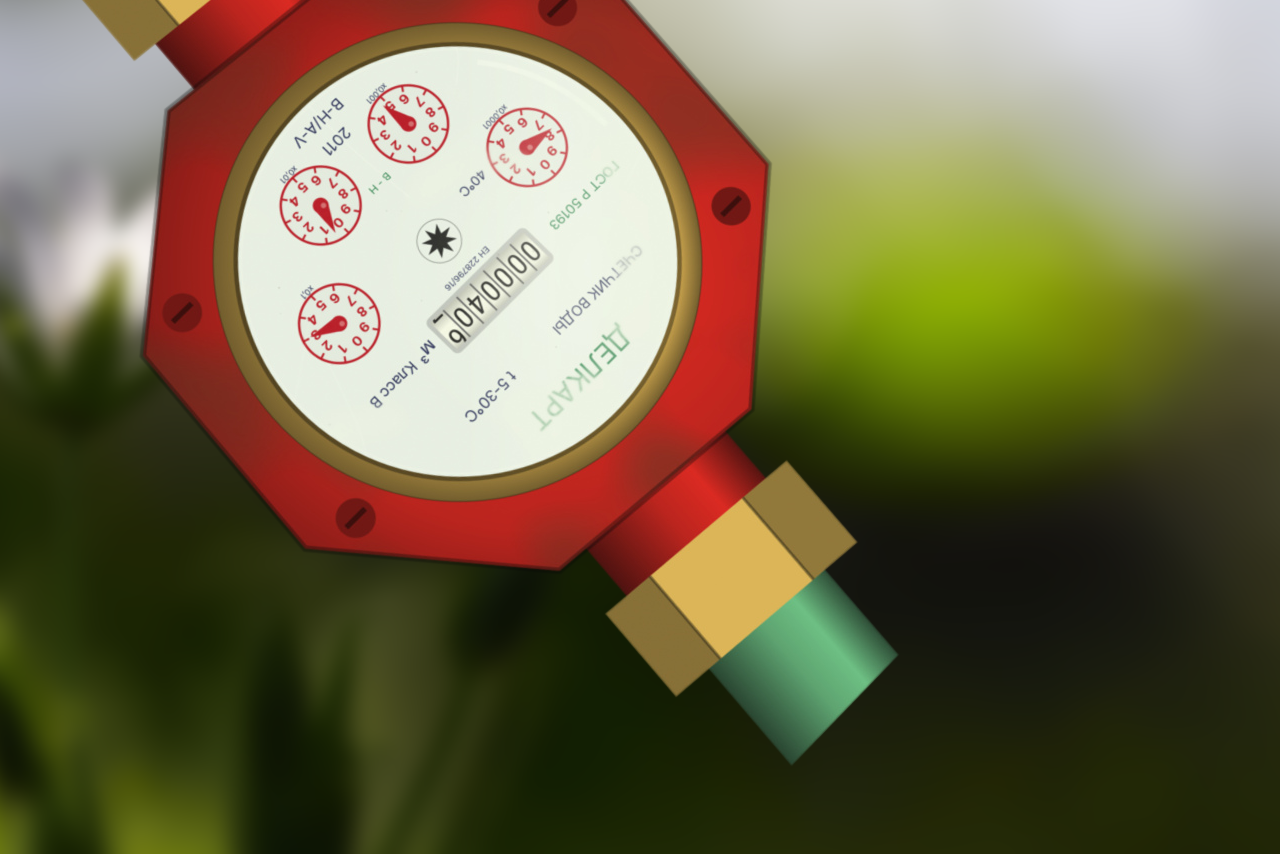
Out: 406.3047 m³
